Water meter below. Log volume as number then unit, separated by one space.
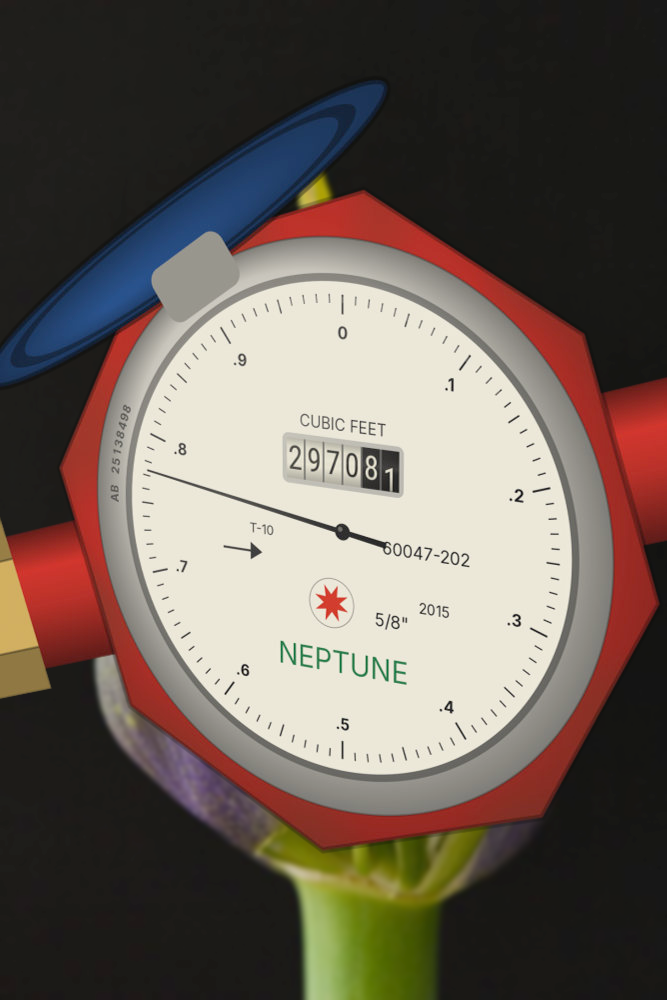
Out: 297080.77 ft³
